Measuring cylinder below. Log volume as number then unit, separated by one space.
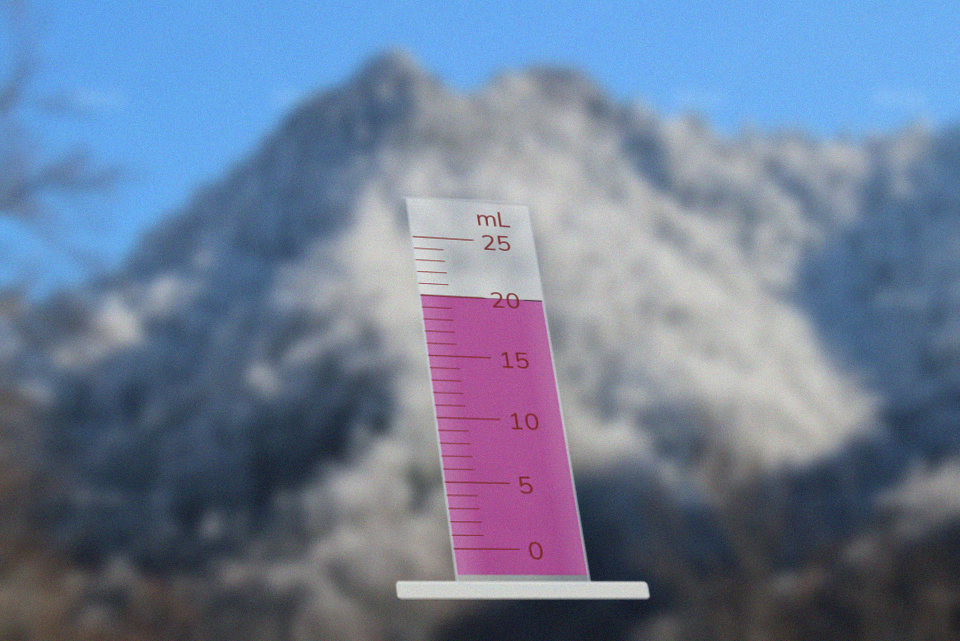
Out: 20 mL
